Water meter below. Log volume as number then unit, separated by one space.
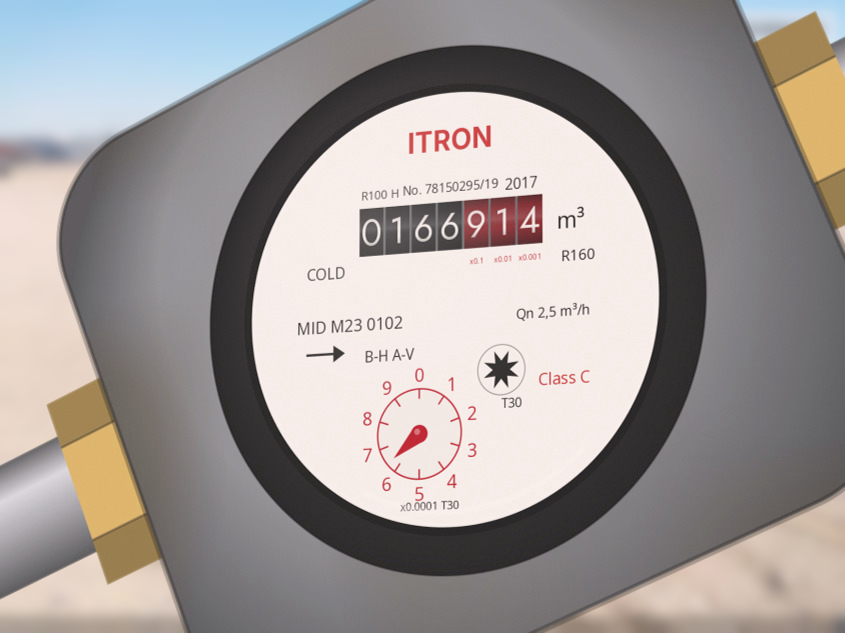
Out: 166.9146 m³
